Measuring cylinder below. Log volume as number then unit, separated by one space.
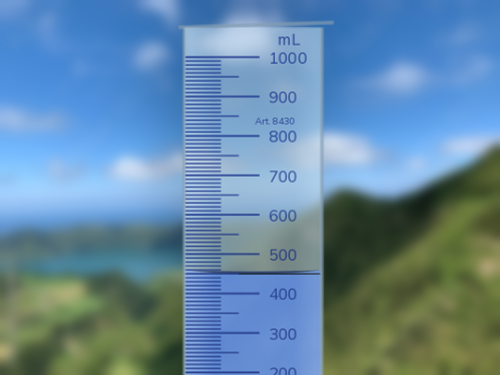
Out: 450 mL
